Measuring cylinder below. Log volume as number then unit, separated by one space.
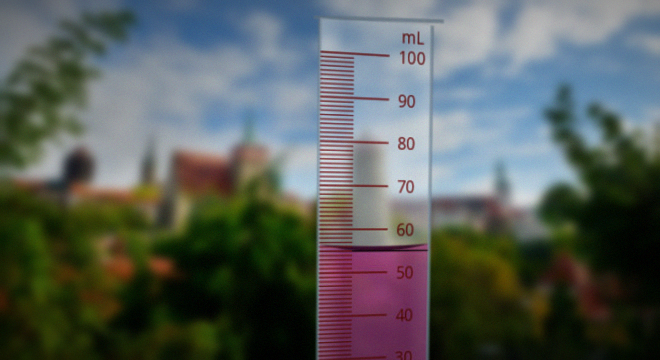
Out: 55 mL
